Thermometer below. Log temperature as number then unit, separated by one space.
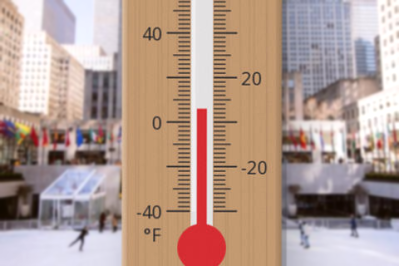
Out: 6 °F
